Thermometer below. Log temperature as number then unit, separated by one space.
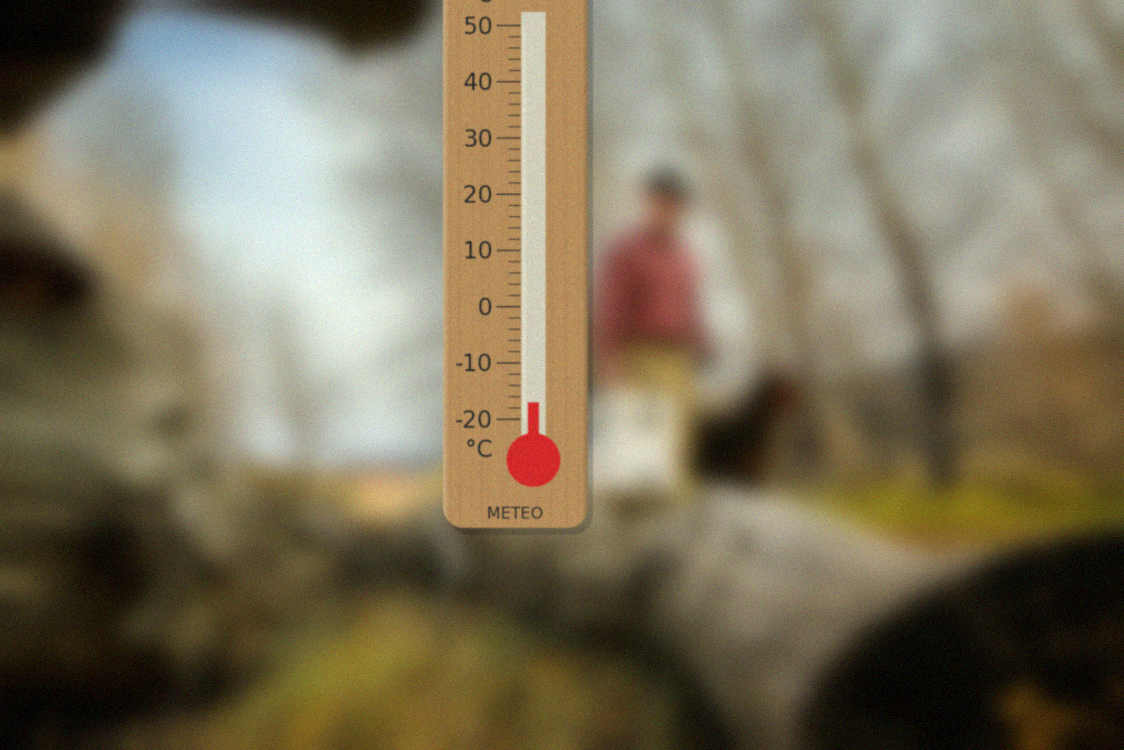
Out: -17 °C
